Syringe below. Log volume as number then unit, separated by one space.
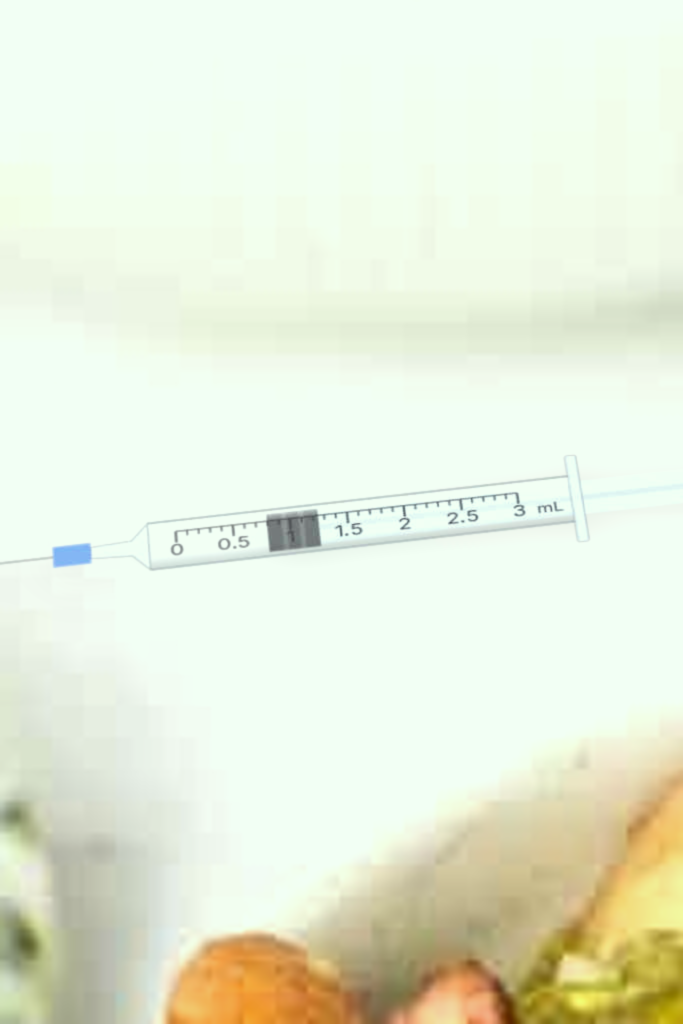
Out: 0.8 mL
